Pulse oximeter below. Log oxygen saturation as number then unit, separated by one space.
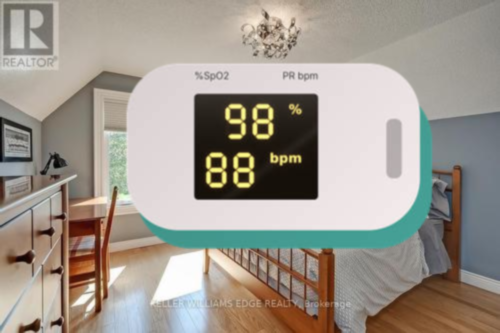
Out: 98 %
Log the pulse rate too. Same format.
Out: 88 bpm
